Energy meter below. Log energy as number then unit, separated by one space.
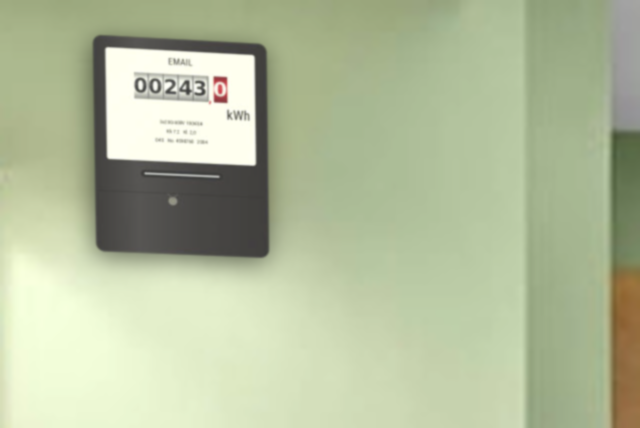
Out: 243.0 kWh
